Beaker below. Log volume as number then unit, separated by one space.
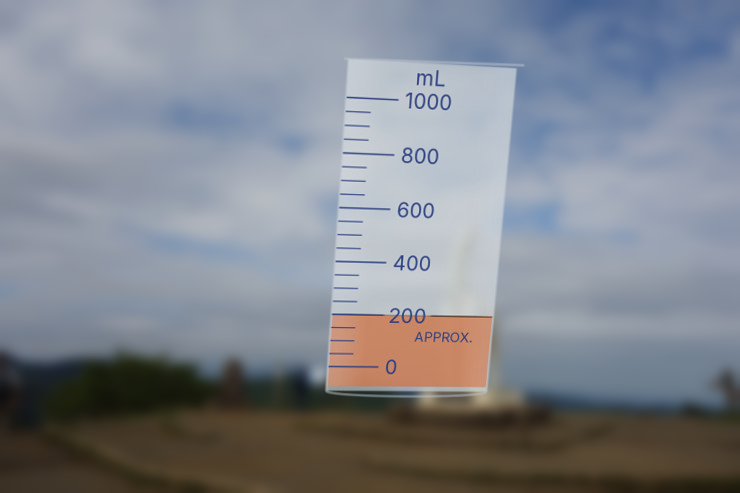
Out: 200 mL
